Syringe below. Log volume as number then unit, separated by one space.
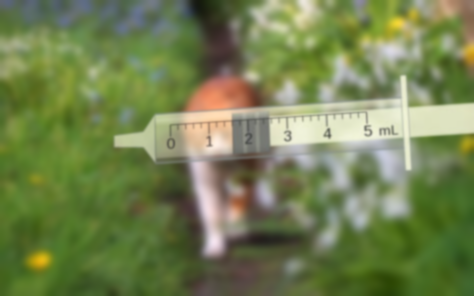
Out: 1.6 mL
